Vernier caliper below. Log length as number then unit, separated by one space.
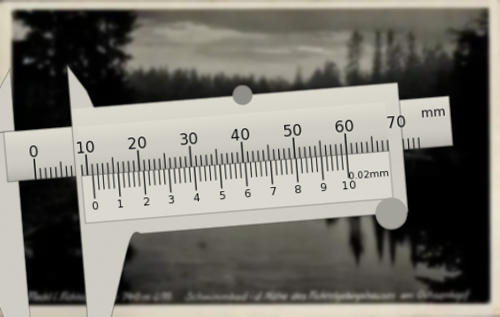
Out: 11.0 mm
